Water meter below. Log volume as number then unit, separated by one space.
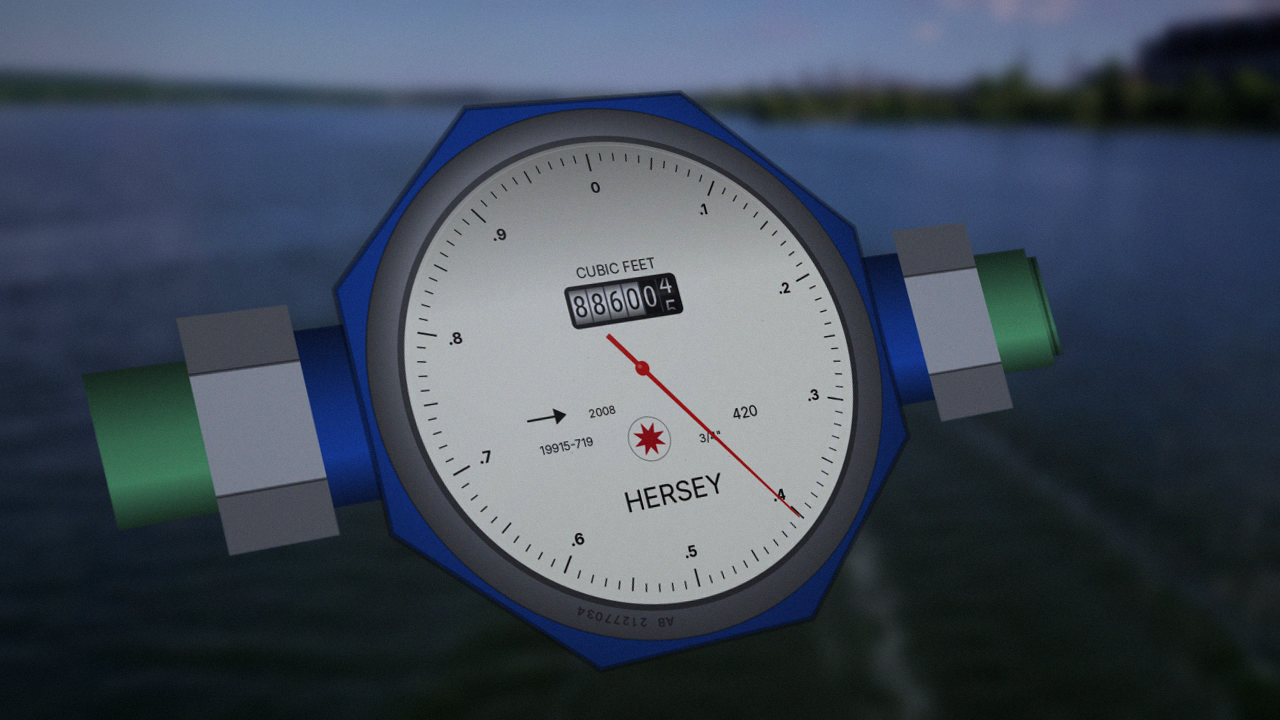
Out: 886004.40 ft³
